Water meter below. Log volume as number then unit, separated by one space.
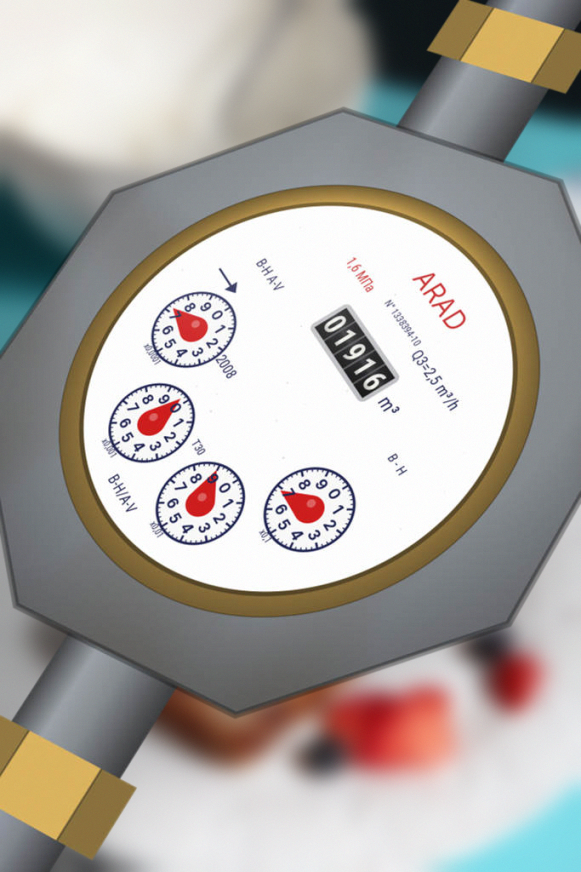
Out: 1916.6897 m³
